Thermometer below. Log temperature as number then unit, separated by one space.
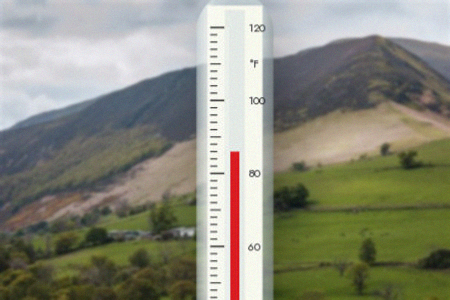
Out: 86 °F
